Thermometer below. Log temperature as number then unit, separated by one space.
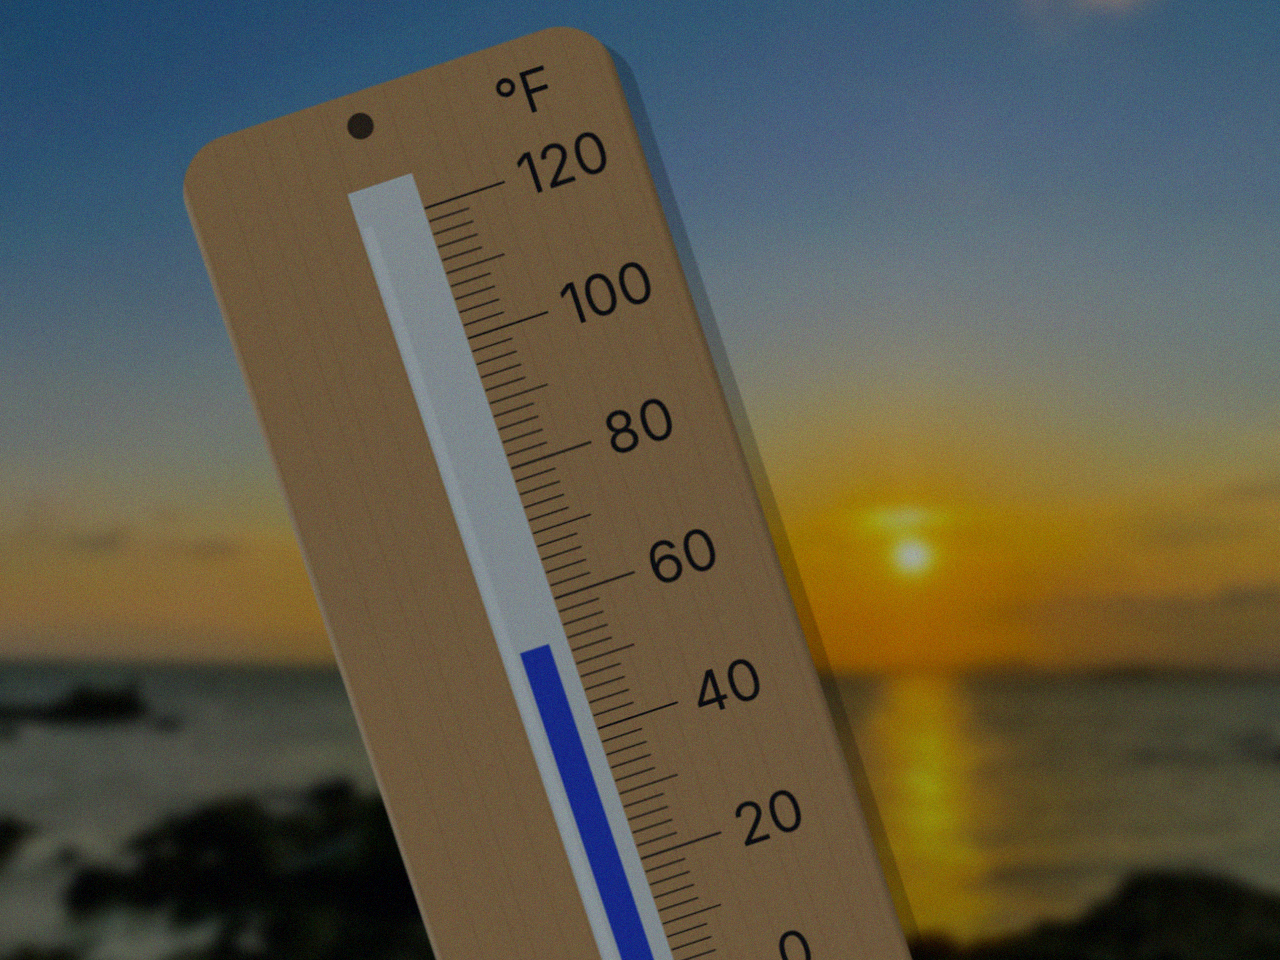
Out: 54 °F
